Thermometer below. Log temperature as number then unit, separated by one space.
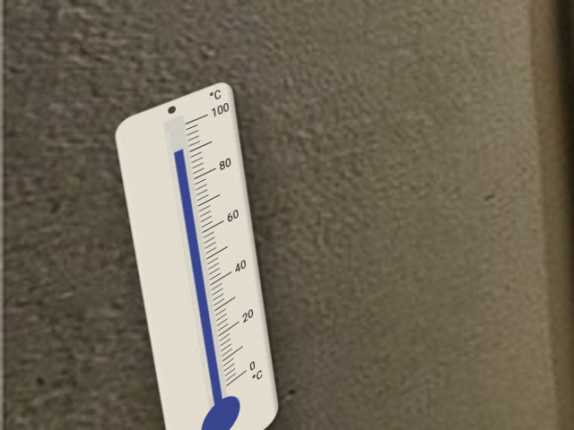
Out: 92 °C
